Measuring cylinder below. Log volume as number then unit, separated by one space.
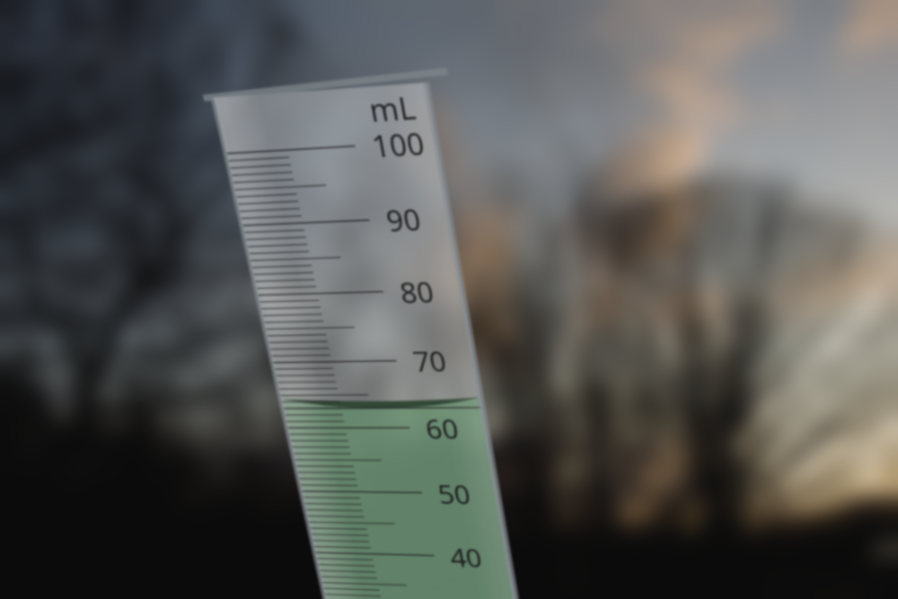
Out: 63 mL
